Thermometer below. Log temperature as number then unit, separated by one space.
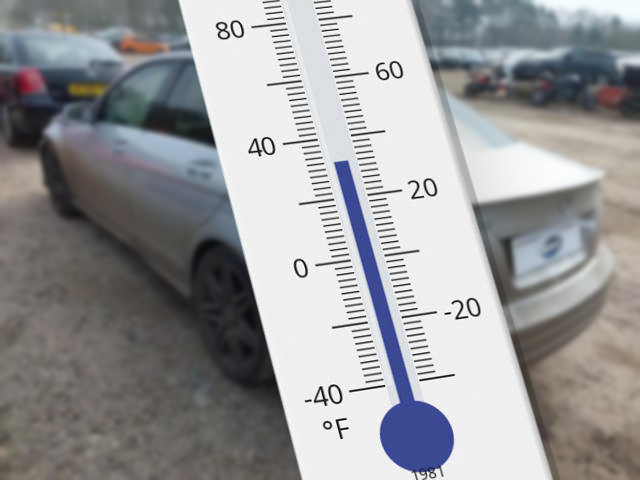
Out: 32 °F
